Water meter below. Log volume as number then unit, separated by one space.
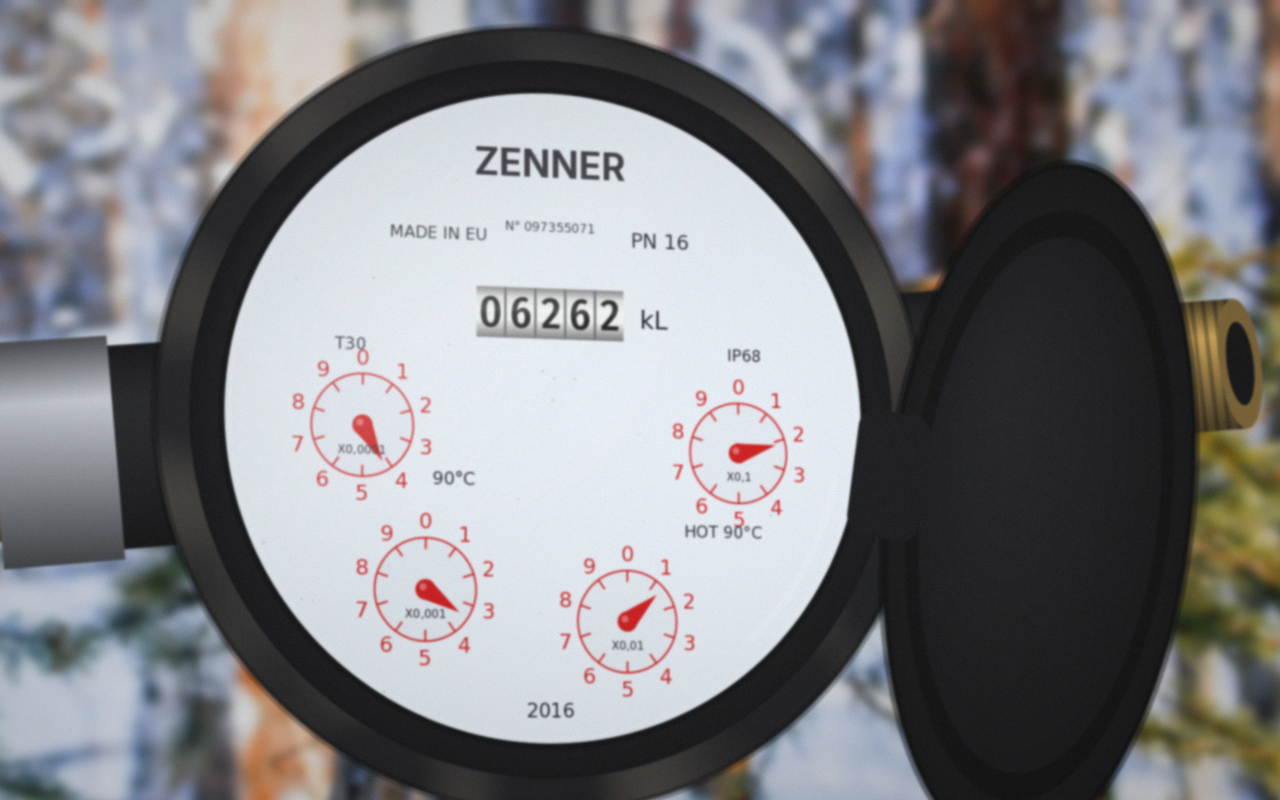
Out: 6262.2134 kL
